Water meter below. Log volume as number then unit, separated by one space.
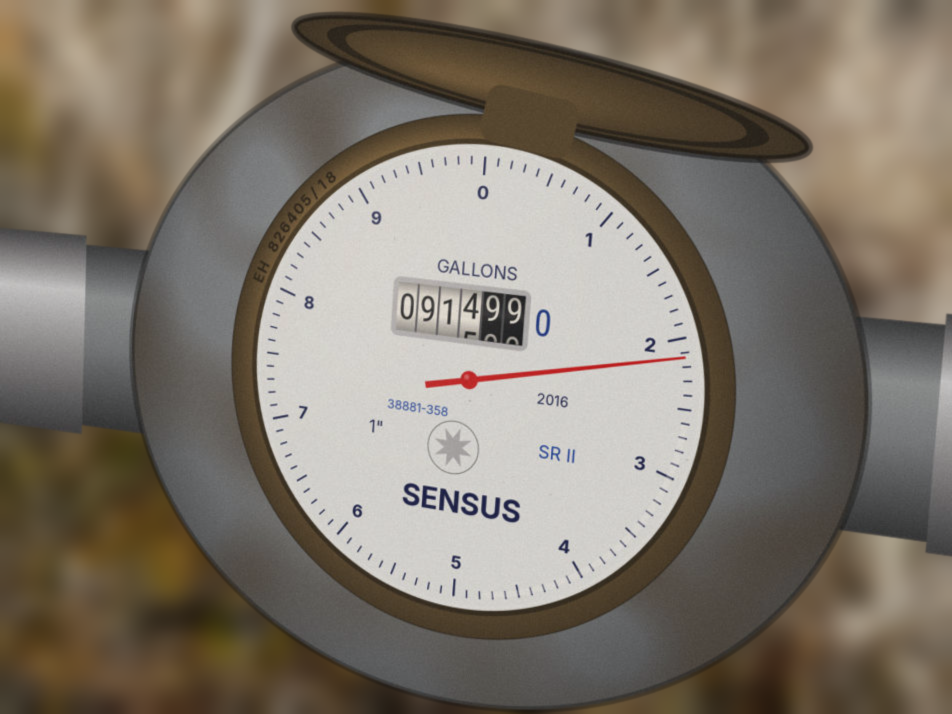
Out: 914992.1 gal
